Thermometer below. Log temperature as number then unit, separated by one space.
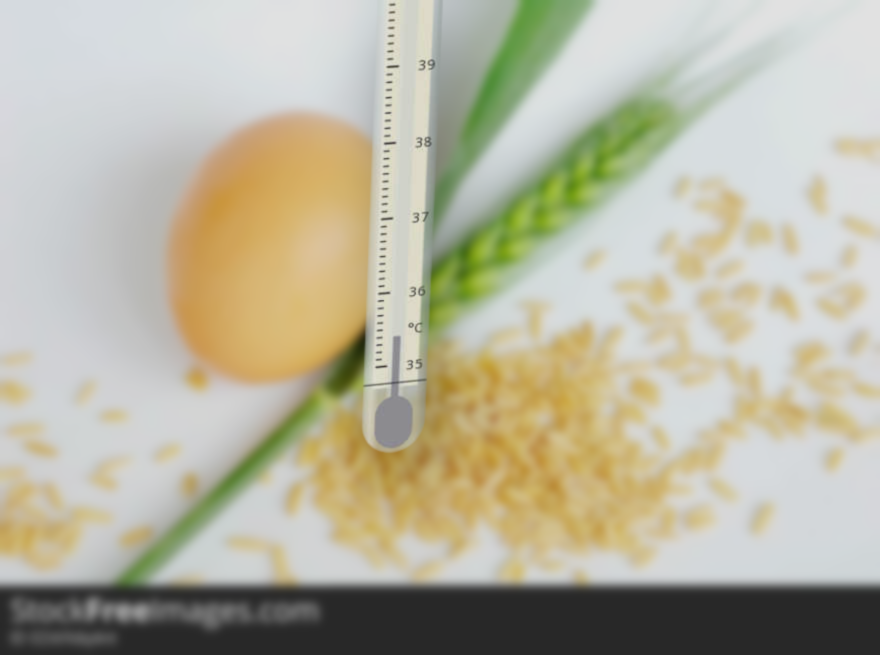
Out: 35.4 °C
